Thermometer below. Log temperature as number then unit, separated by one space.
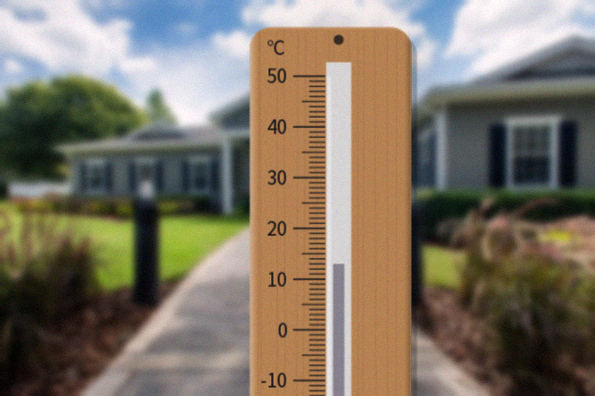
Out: 13 °C
